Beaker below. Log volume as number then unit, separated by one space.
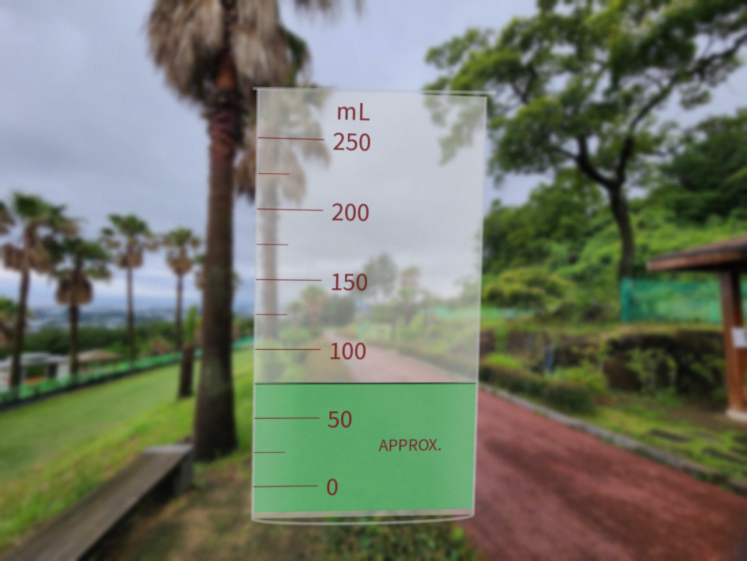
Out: 75 mL
